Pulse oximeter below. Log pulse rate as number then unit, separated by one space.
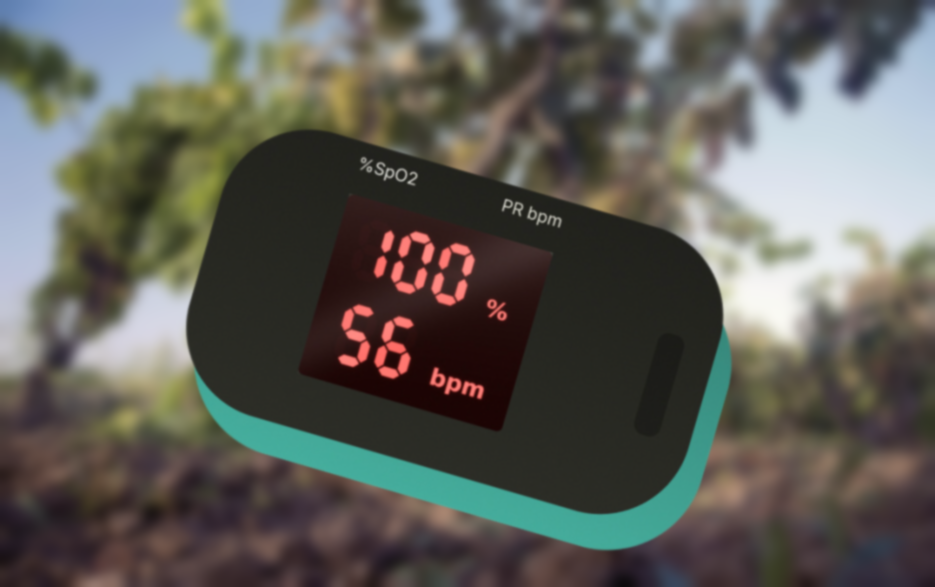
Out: 56 bpm
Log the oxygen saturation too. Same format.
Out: 100 %
